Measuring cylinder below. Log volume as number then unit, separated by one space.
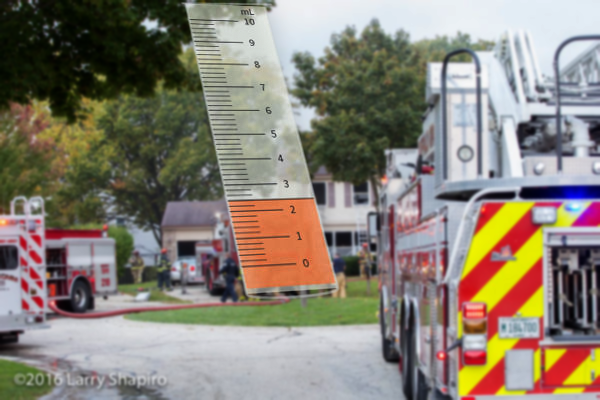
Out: 2.4 mL
